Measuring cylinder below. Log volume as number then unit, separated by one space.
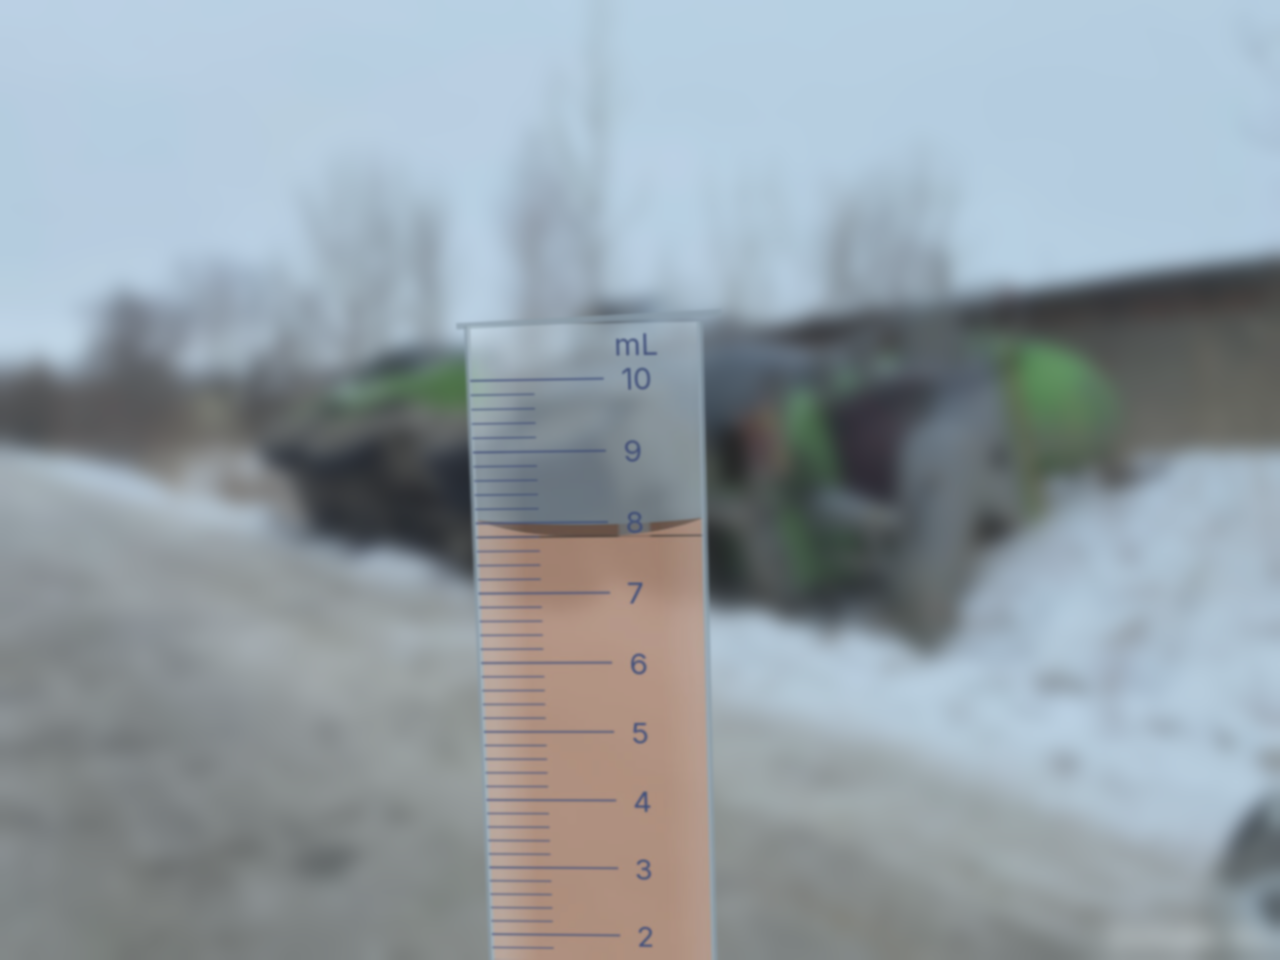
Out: 7.8 mL
